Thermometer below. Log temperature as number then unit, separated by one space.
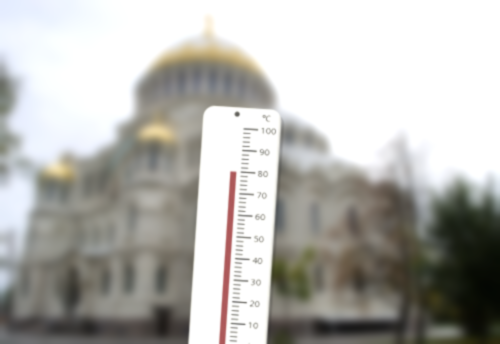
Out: 80 °C
